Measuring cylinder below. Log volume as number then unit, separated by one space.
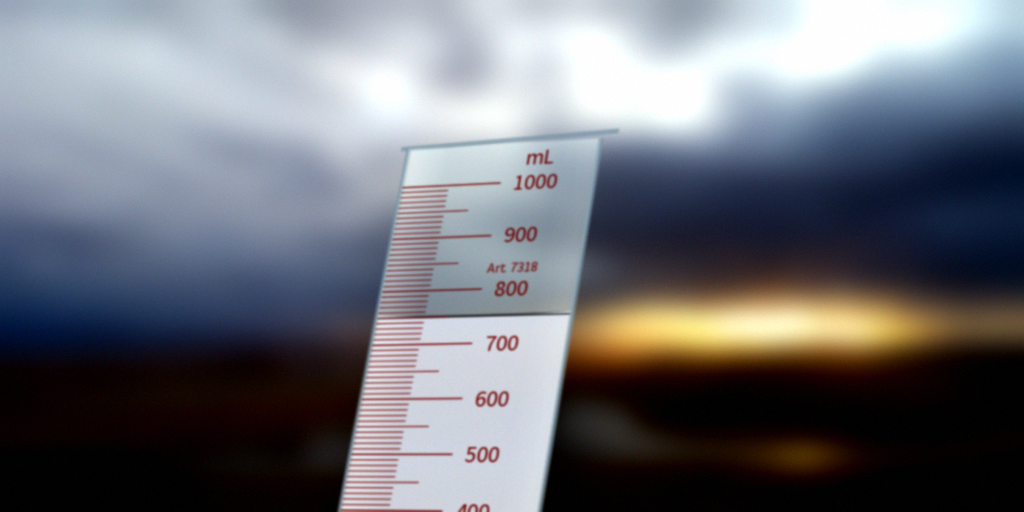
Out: 750 mL
